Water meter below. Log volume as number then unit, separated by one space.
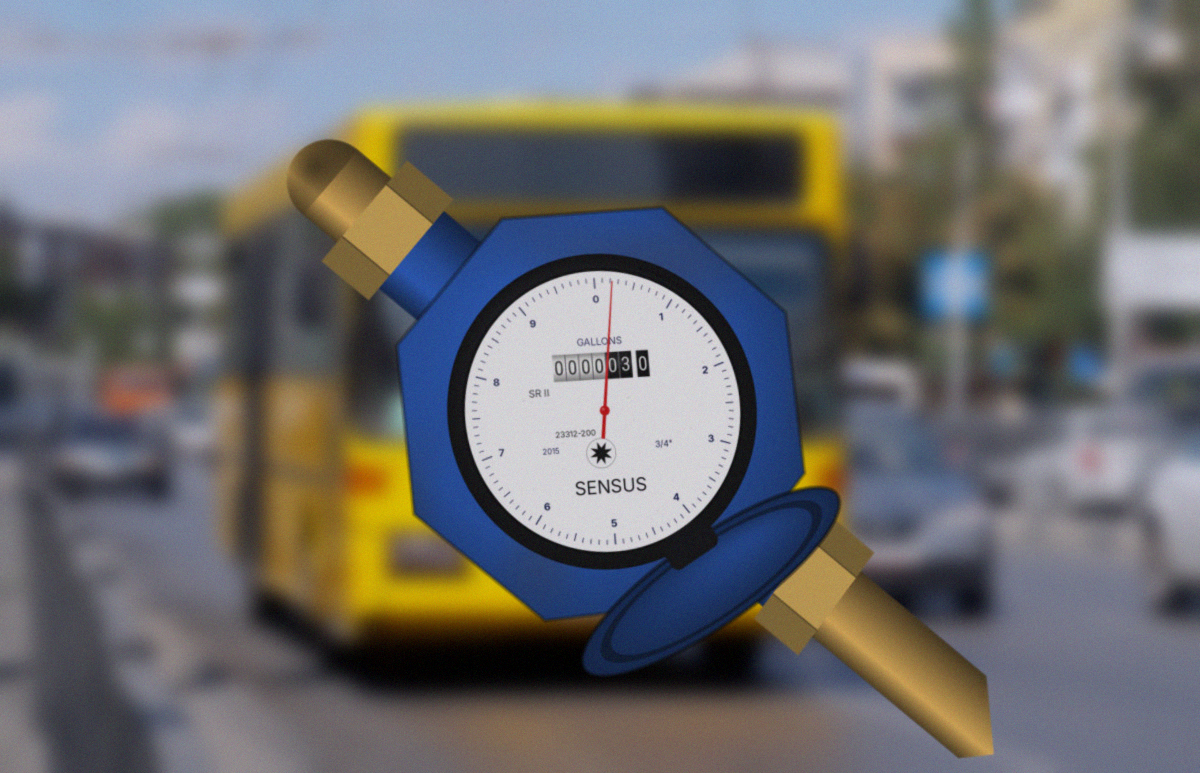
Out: 30.2 gal
